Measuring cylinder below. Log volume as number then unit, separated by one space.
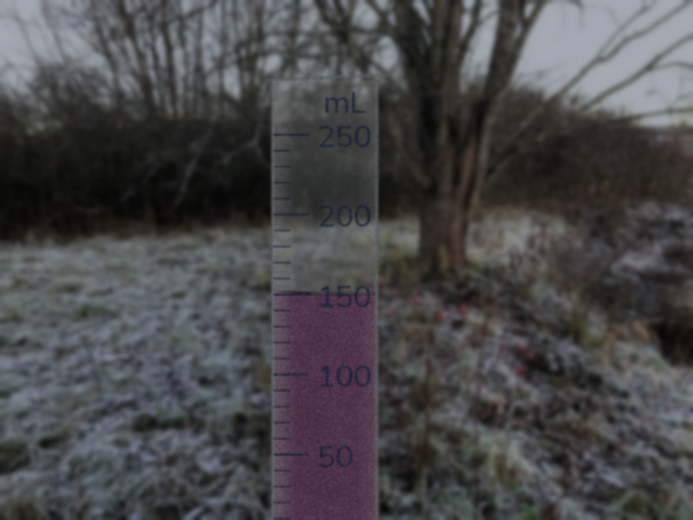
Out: 150 mL
